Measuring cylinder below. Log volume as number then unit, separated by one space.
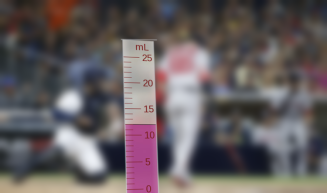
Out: 12 mL
